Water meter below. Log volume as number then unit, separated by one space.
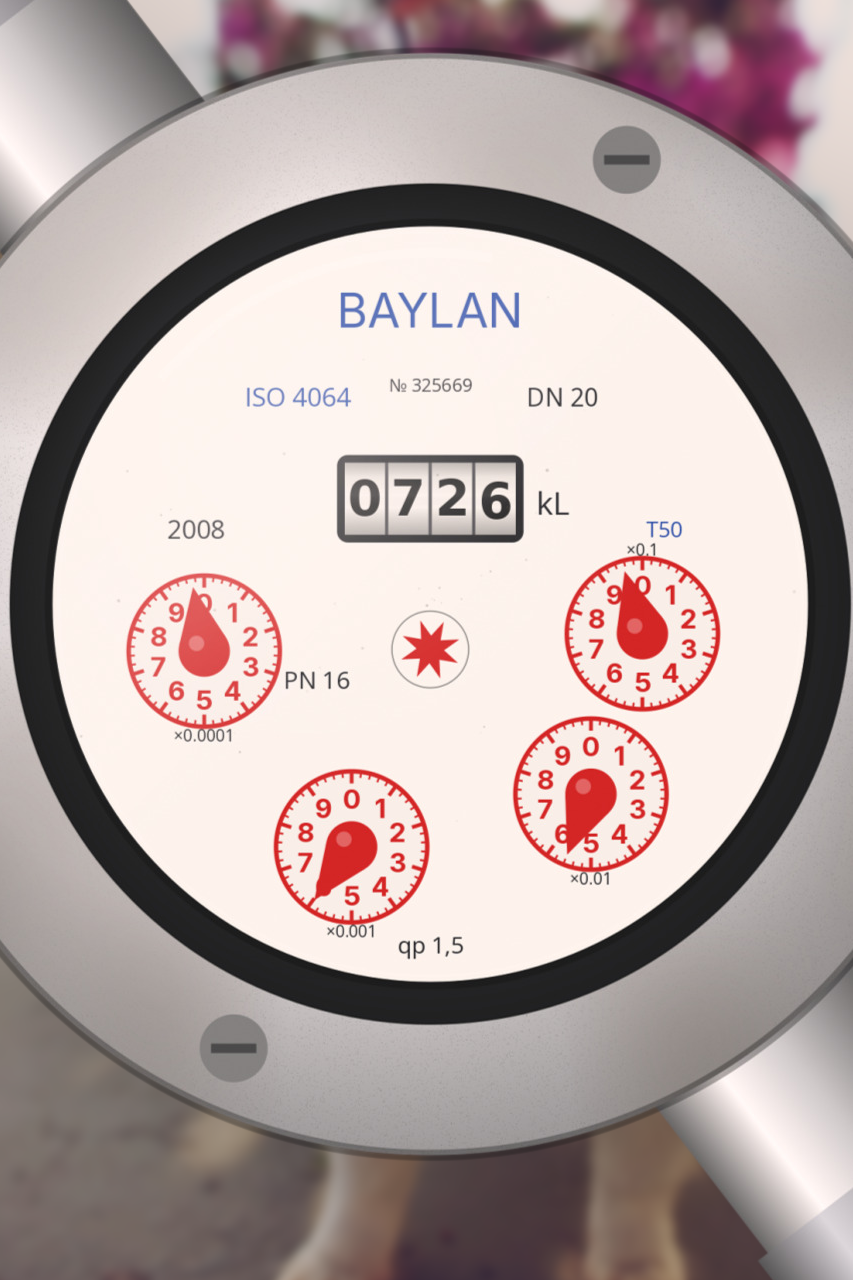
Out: 725.9559 kL
